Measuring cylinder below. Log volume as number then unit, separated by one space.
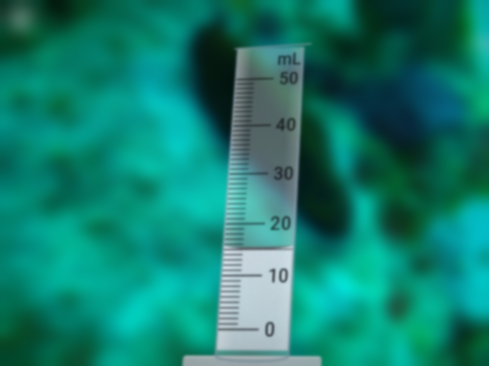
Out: 15 mL
